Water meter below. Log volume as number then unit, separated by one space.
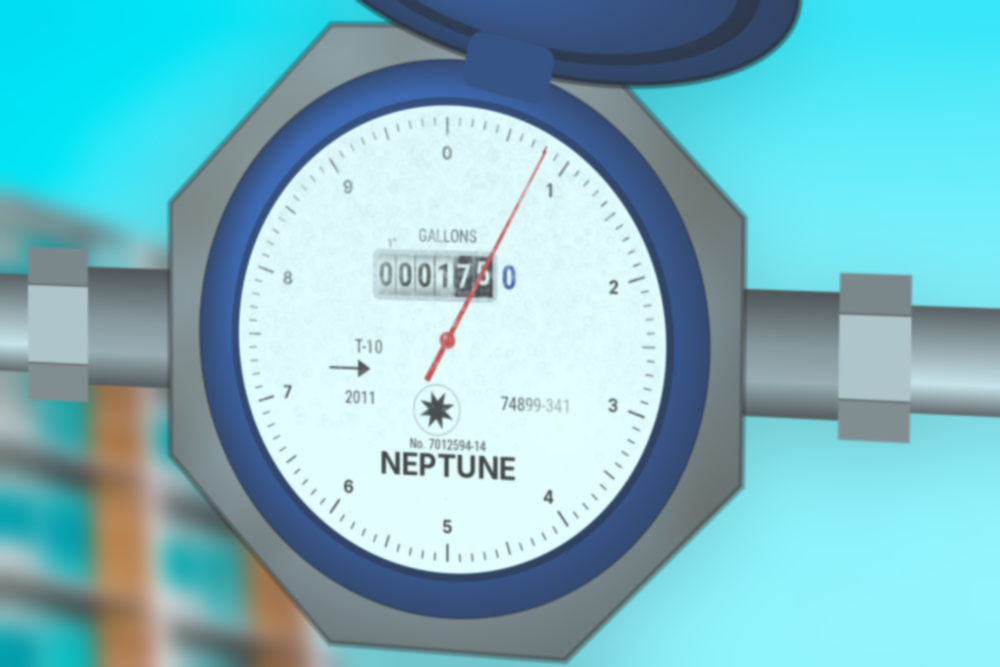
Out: 1750.8 gal
